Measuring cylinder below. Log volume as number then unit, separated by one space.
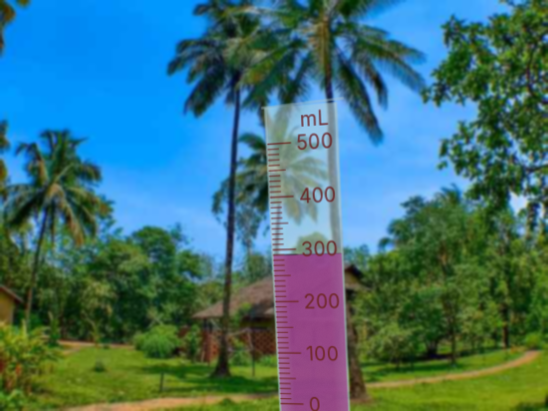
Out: 290 mL
